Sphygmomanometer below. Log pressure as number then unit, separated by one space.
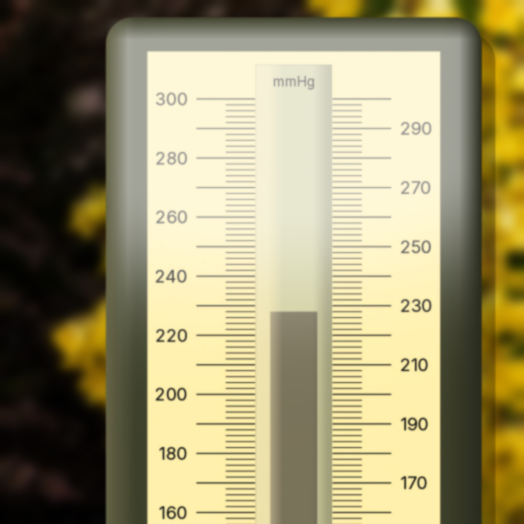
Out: 228 mmHg
